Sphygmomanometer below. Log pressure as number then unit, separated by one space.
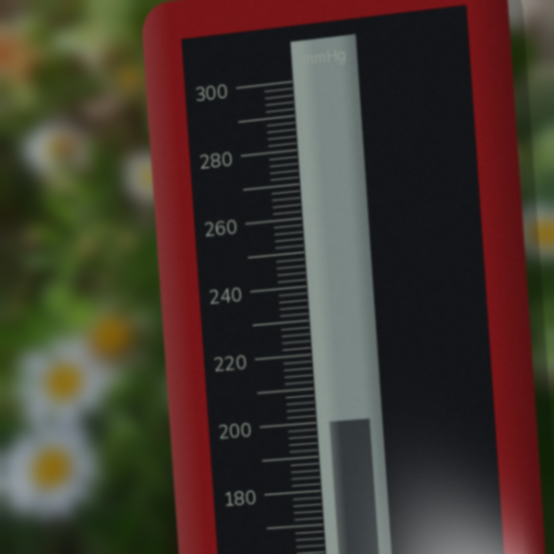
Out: 200 mmHg
